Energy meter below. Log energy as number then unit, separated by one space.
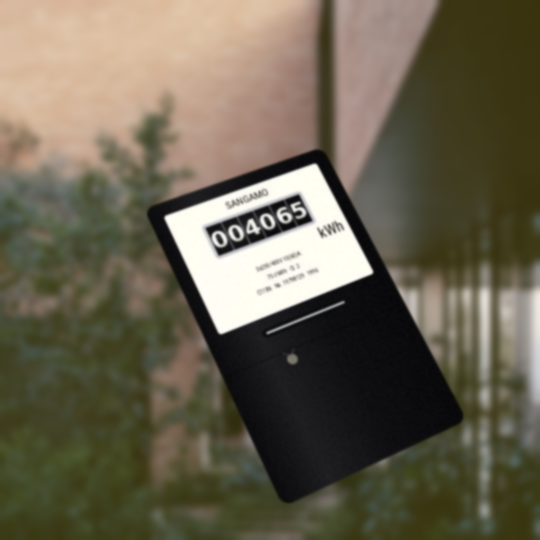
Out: 4065 kWh
